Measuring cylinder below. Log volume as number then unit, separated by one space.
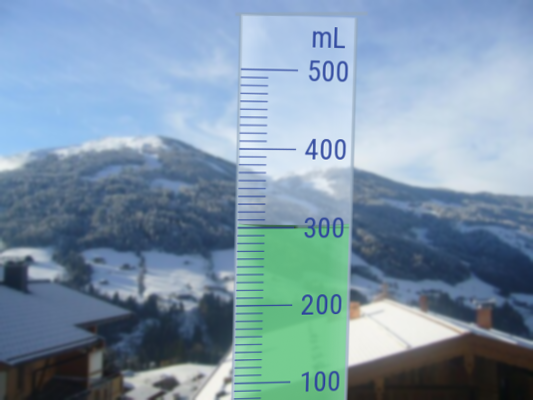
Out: 300 mL
